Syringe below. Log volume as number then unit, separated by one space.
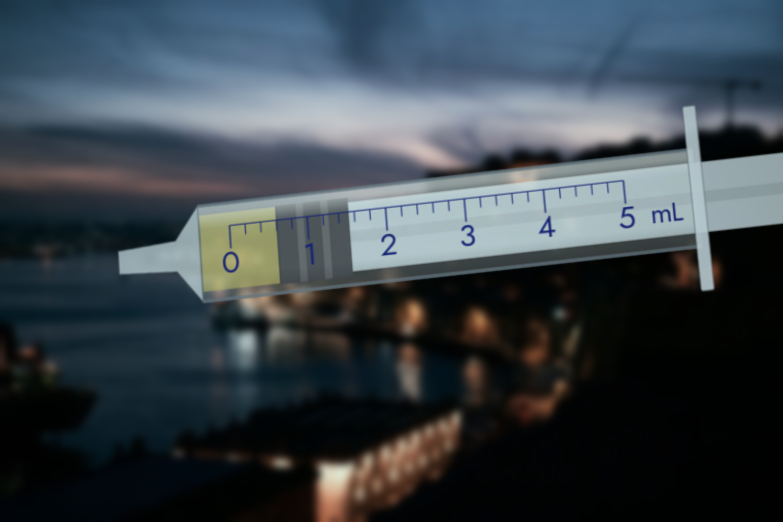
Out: 0.6 mL
